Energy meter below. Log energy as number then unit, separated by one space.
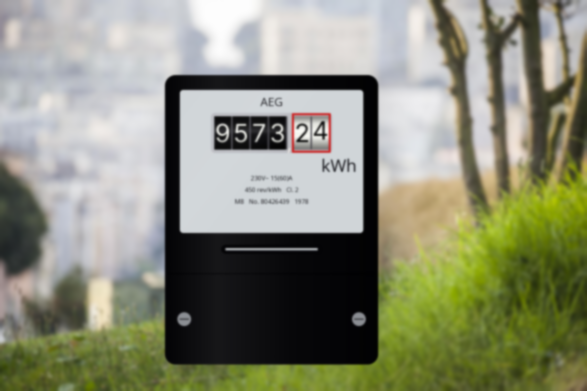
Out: 9573.24 kWh
